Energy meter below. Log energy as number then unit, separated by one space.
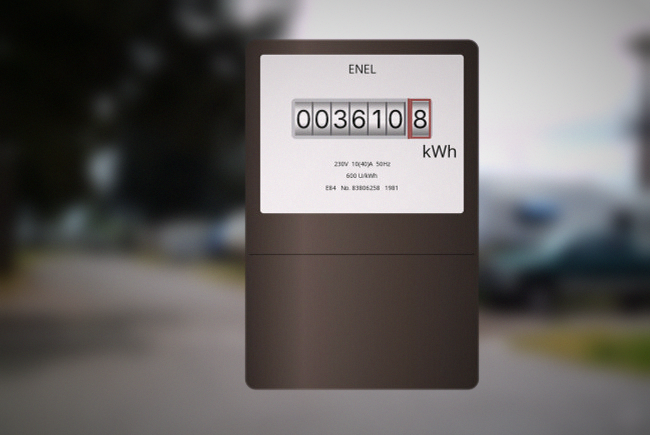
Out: 3610.8 kWh
